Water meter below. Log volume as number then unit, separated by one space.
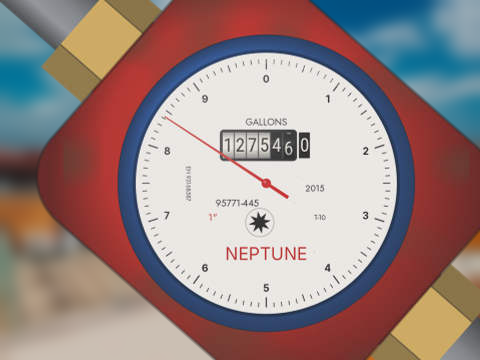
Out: 1275458.4 gal
